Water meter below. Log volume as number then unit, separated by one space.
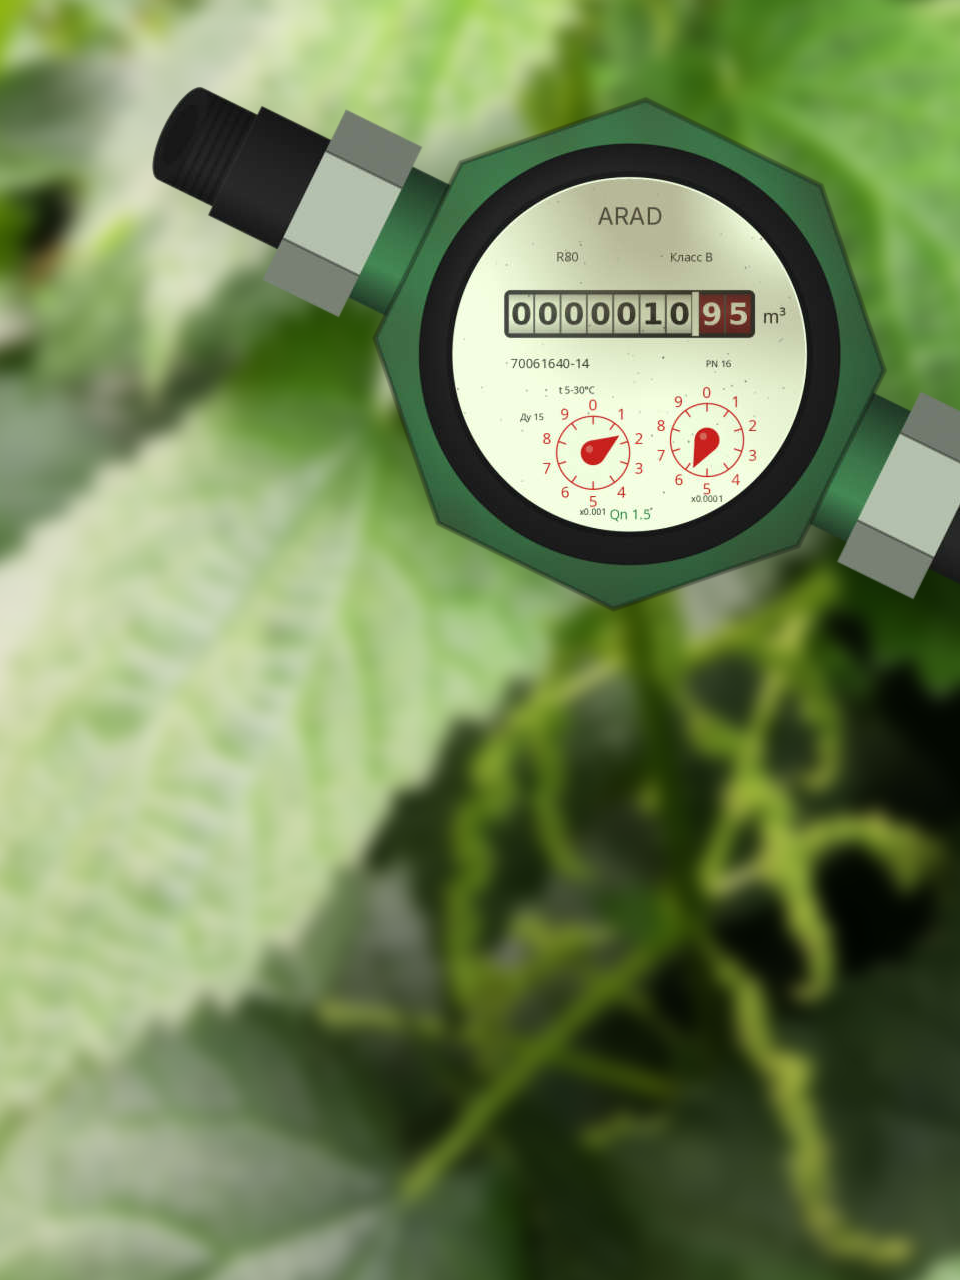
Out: 10.9515 m³
